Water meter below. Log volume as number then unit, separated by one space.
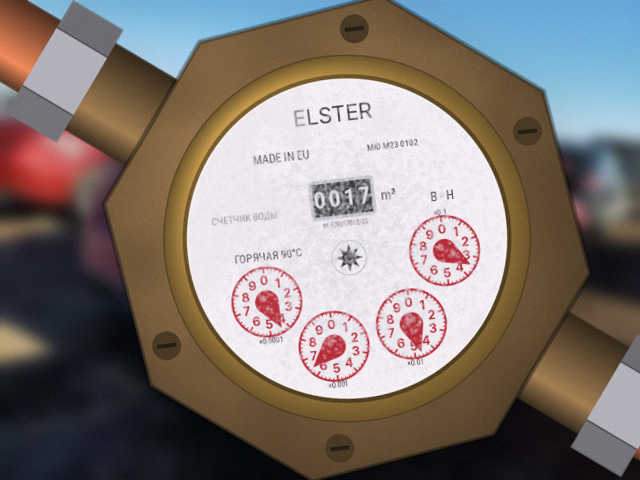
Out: 17.3464 m³
